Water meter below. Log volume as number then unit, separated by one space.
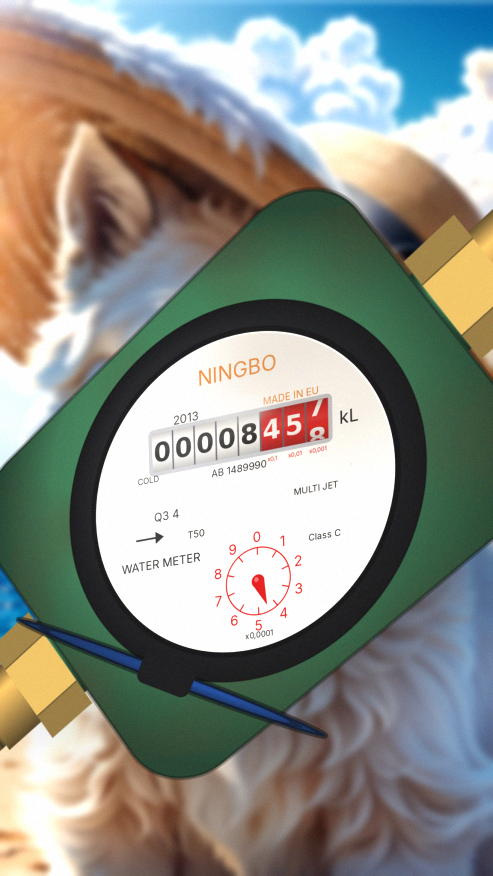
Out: 8.4574 kL
